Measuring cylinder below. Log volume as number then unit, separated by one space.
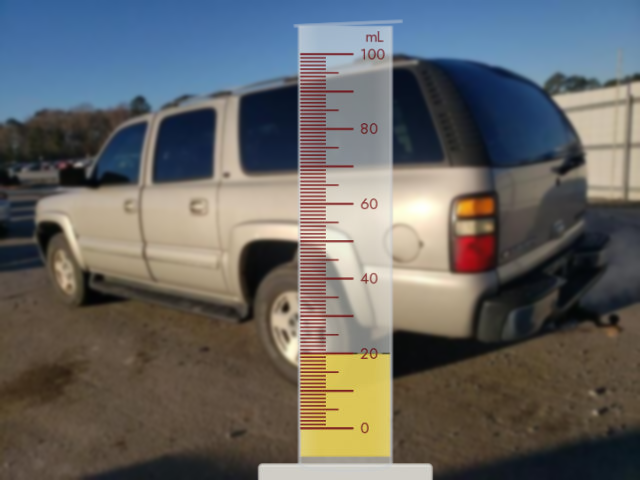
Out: 20 mL
